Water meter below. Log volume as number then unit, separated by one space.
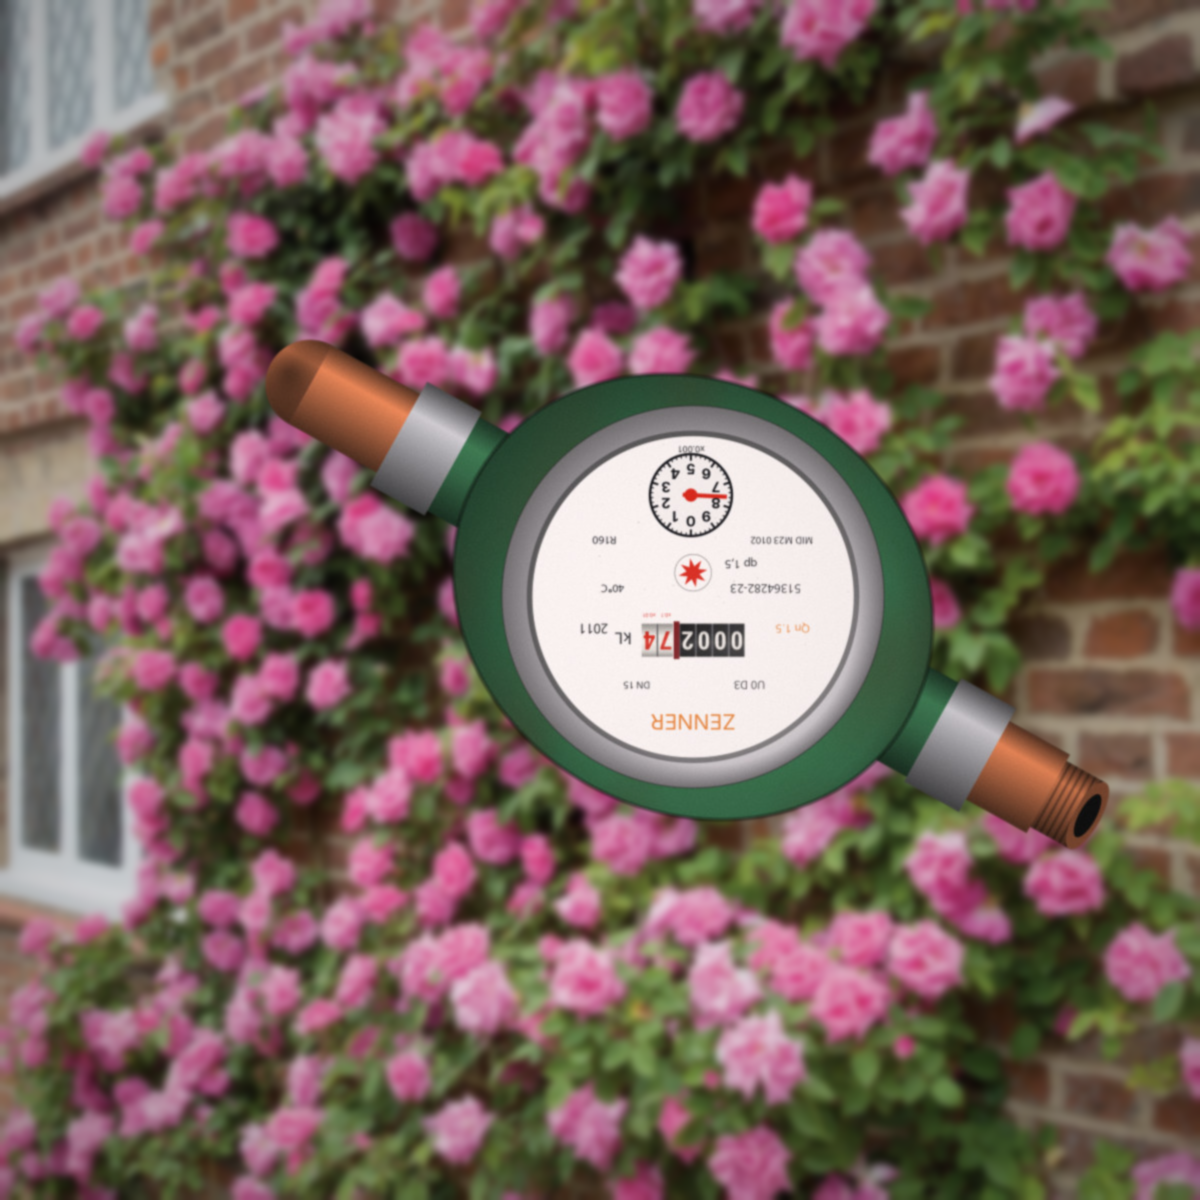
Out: 2.747 kL
